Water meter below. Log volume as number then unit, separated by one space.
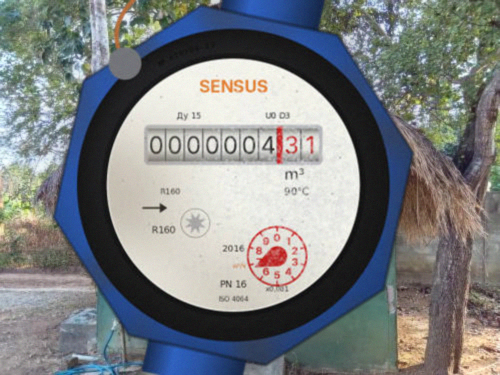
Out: 4.316 m³
